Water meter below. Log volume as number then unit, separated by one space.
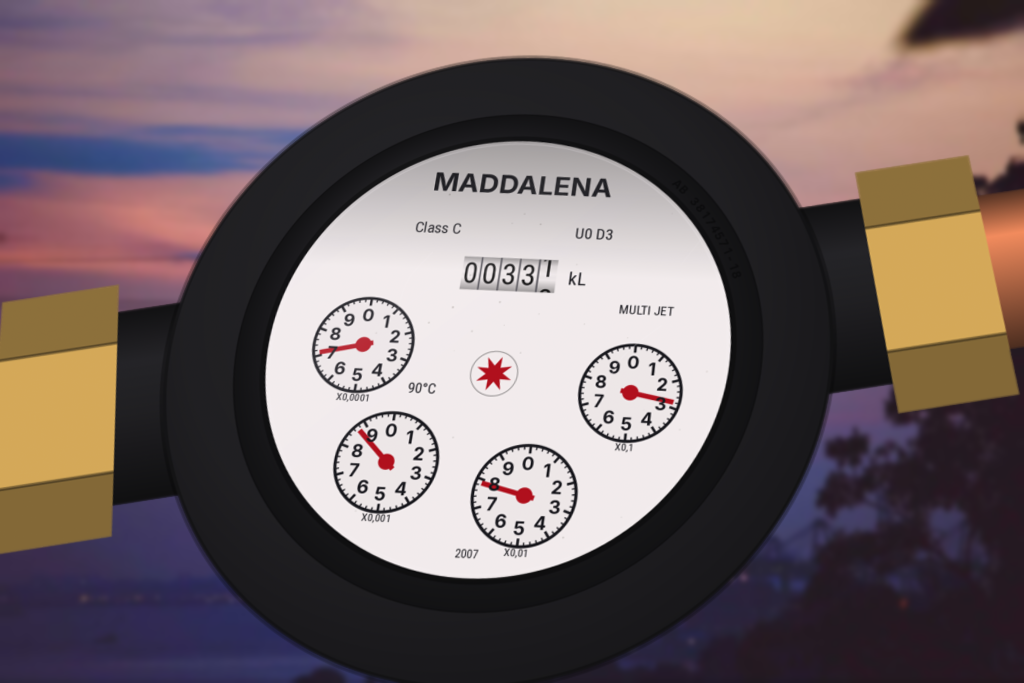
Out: 331.2787 kL
